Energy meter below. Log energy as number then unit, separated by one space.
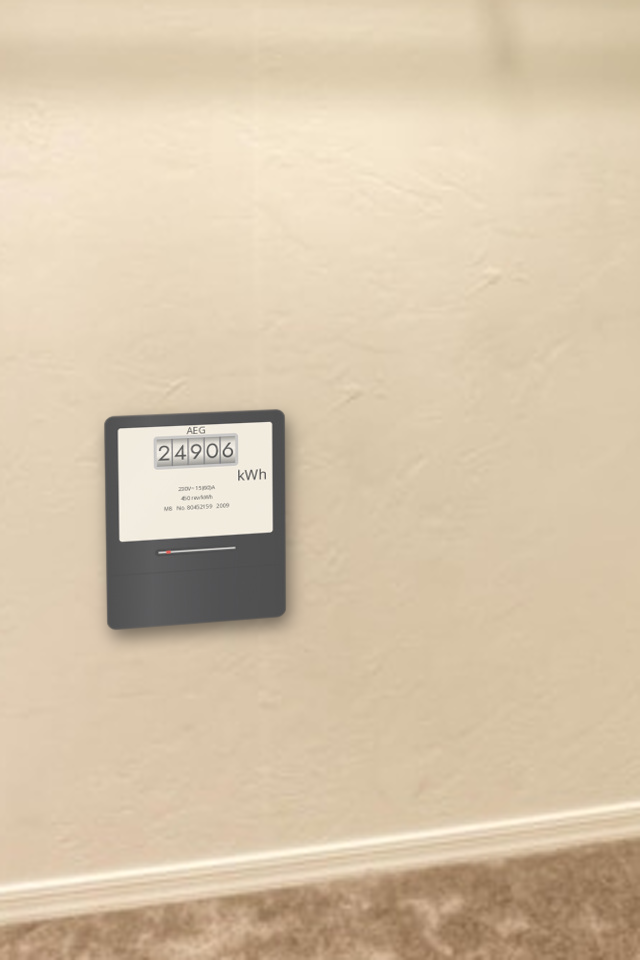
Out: 24906 kWh
